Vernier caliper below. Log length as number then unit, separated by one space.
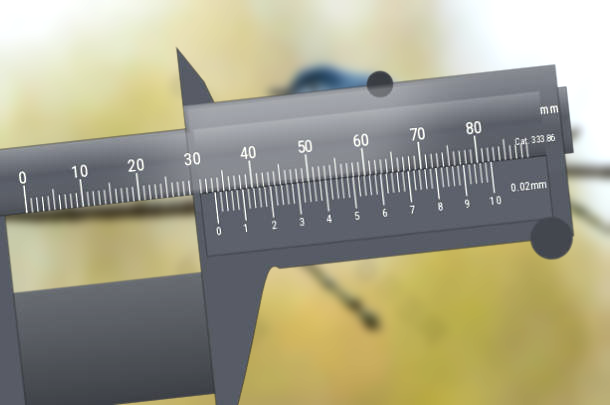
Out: 33.4 mm
